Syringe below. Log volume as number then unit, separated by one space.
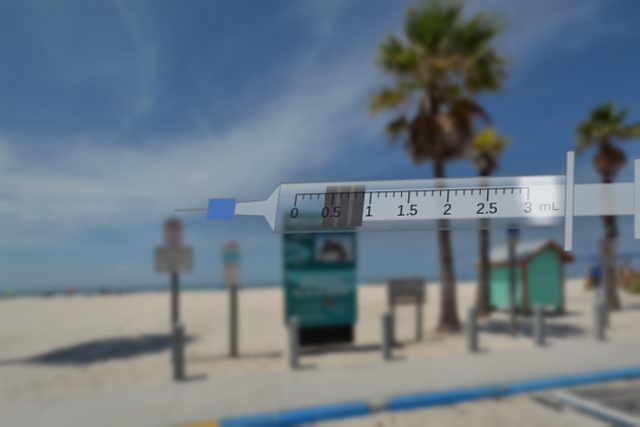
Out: 0.4 mL
